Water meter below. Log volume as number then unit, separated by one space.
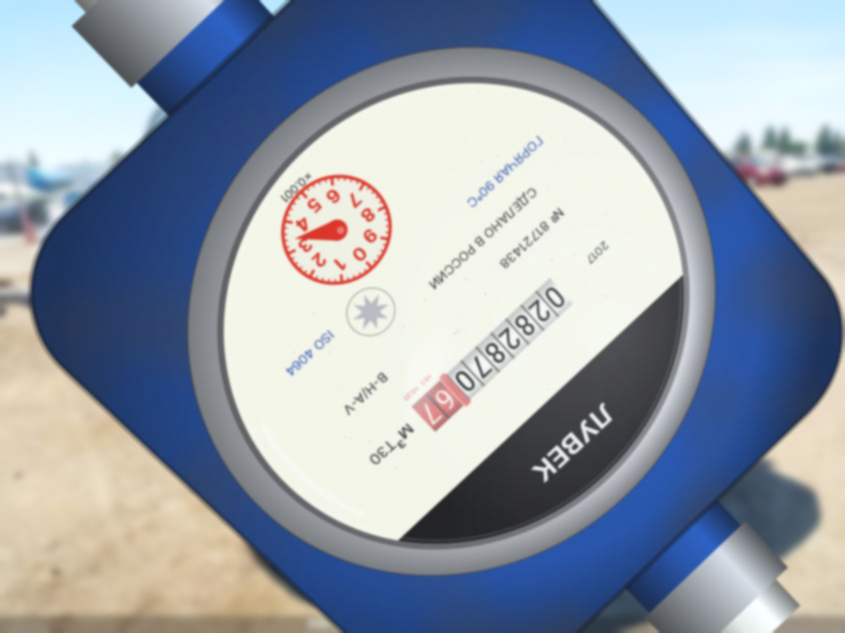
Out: 282870.673 m³
